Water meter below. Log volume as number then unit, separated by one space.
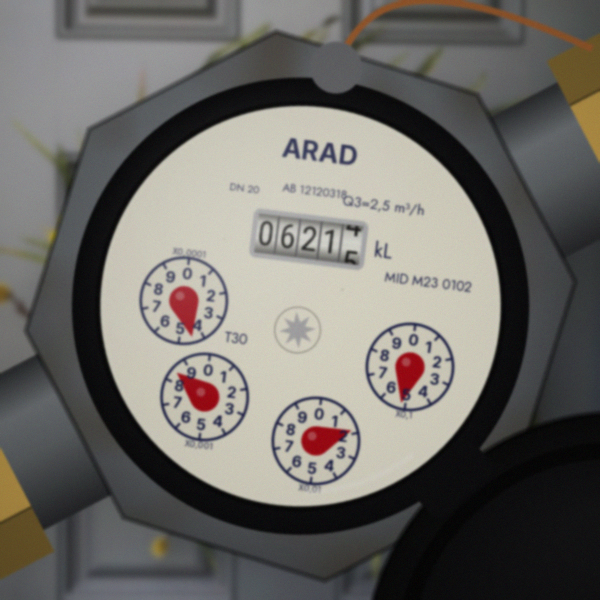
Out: 6214.5184 kL
